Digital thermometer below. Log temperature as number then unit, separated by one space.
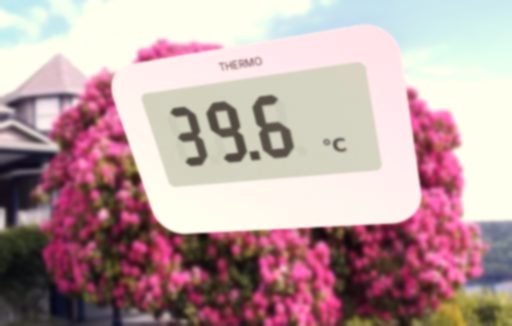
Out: 39.6 °C
